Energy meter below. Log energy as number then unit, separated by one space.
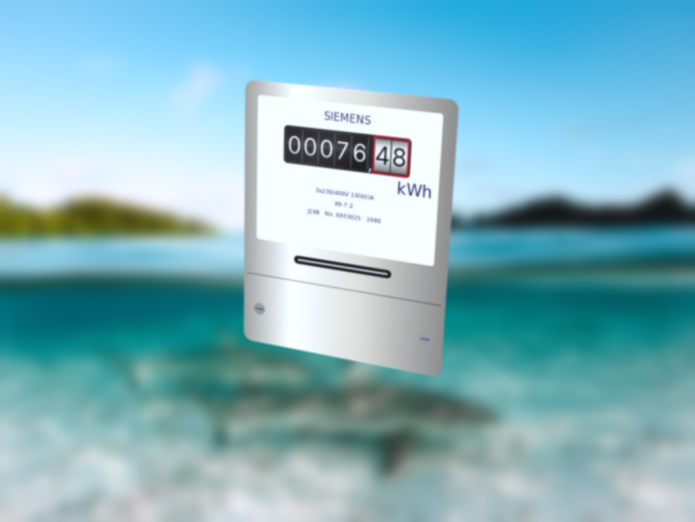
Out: 76.48 kWh
